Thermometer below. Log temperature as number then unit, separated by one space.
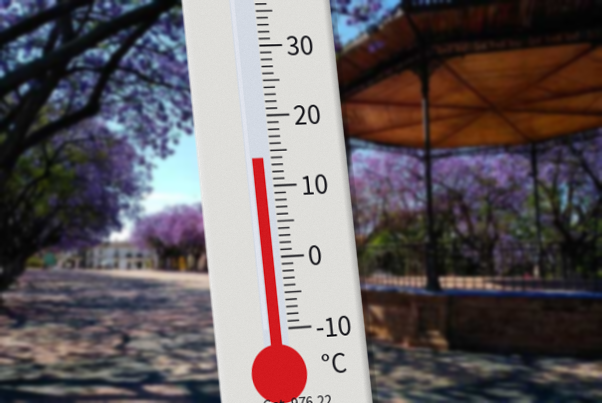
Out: 14 °C
